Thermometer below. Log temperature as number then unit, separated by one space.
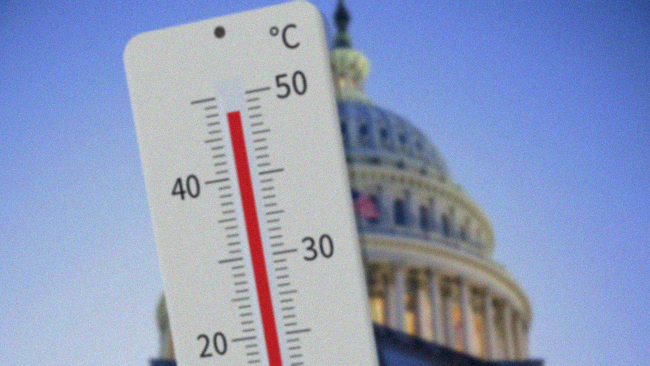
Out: 48 °C
